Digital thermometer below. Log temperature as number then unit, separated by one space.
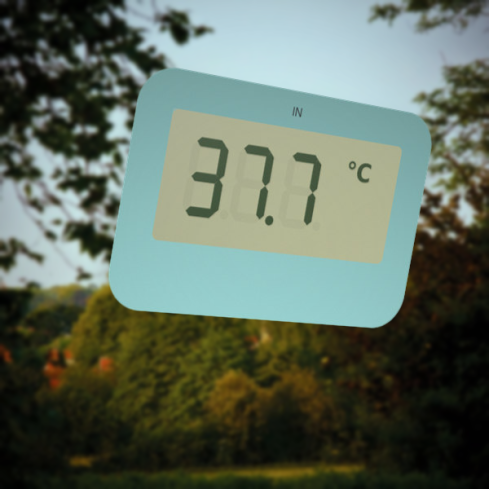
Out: 37.7 °C
